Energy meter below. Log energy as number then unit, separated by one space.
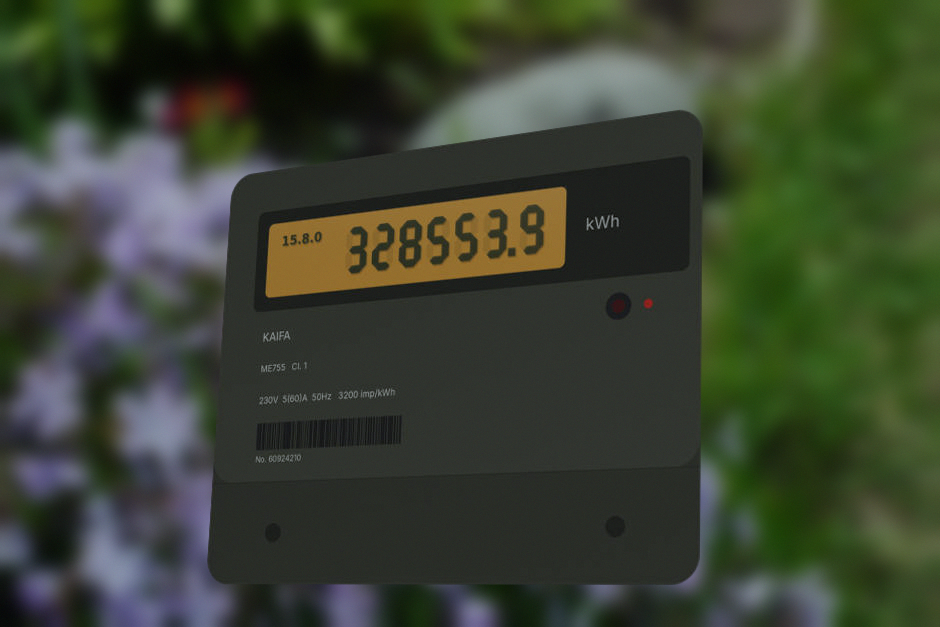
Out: 328553.9 kWh
